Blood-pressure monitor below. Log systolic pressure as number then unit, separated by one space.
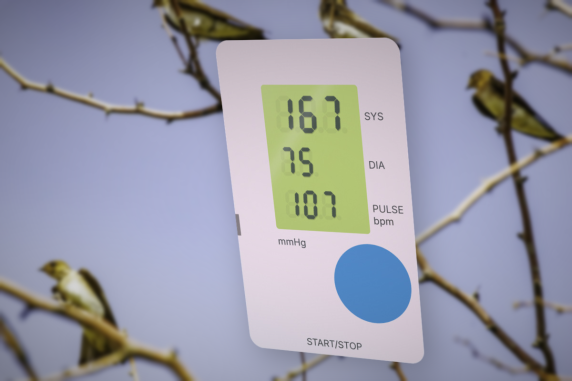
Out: 167 mmHg
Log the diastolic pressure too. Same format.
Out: 75 mmHg
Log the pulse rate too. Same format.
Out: 107 bpm
